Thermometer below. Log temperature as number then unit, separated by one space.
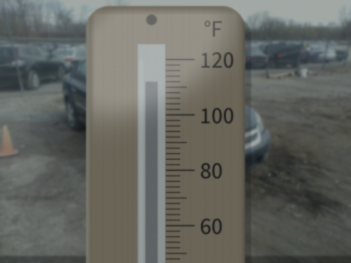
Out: 112 °F
